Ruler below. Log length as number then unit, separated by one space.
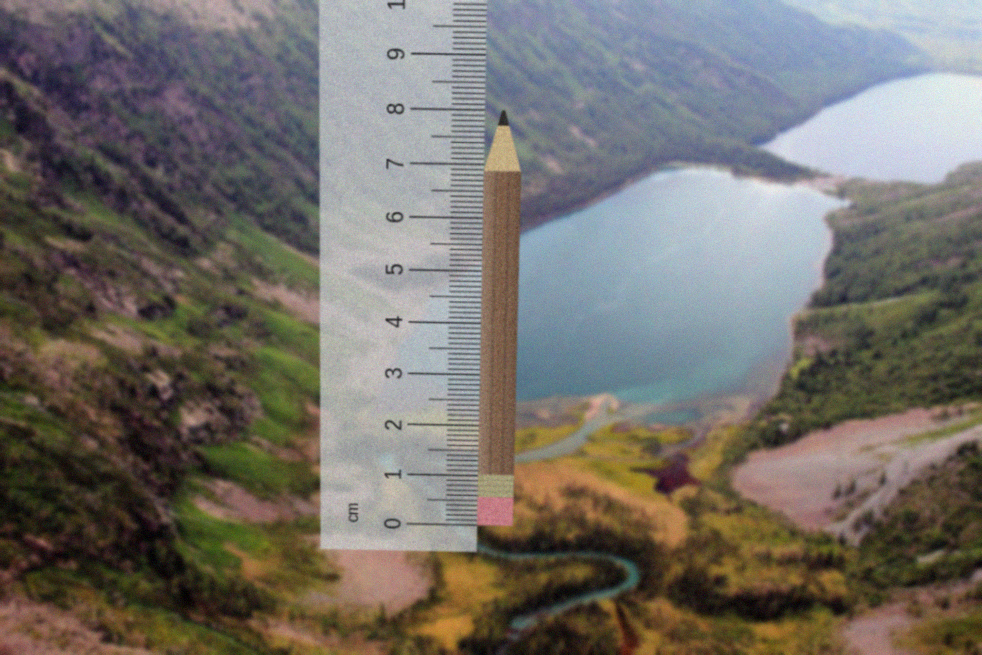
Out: 8 cm
